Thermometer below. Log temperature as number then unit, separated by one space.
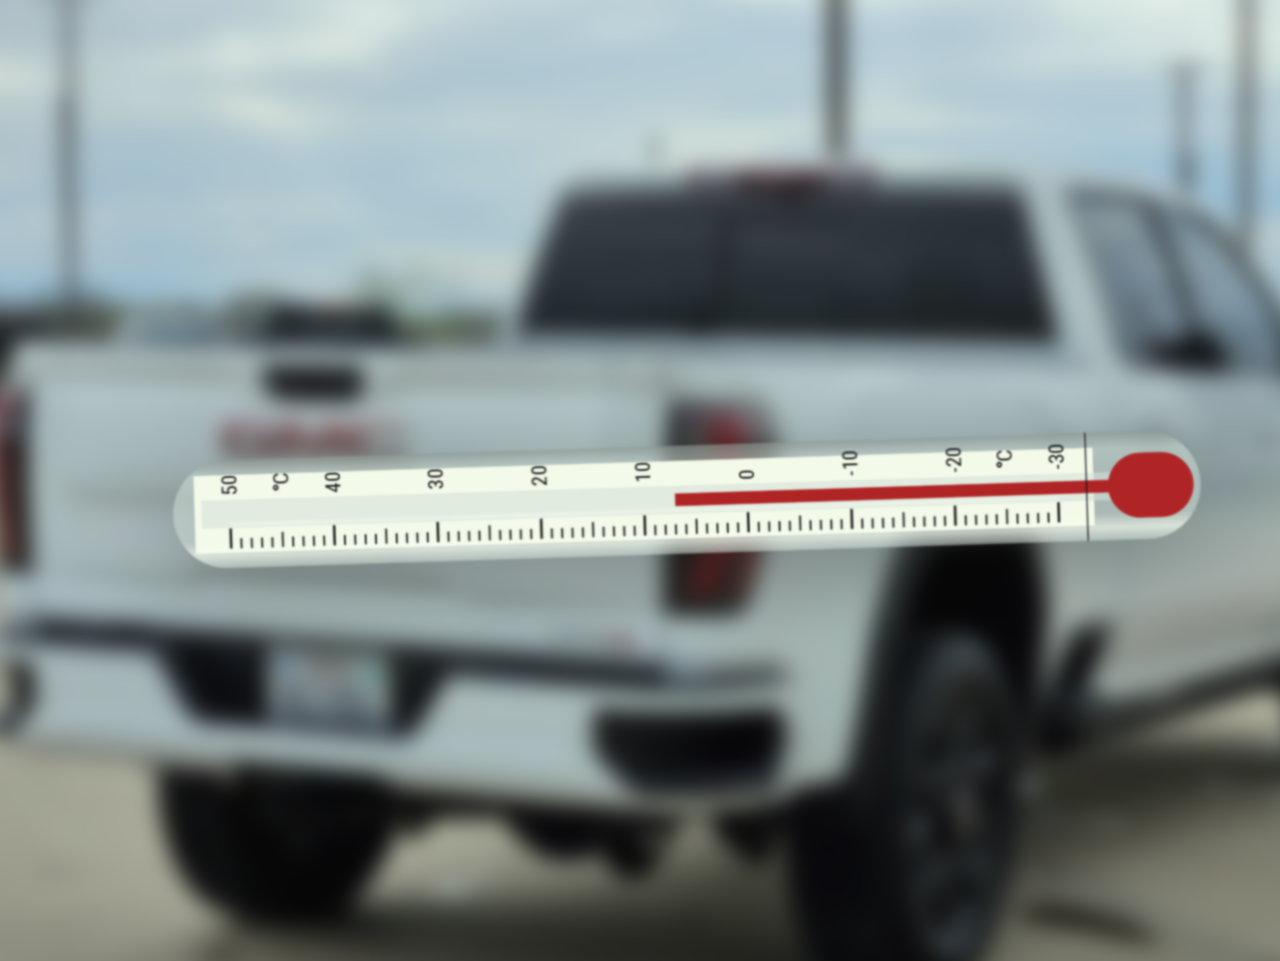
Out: 7 °C
